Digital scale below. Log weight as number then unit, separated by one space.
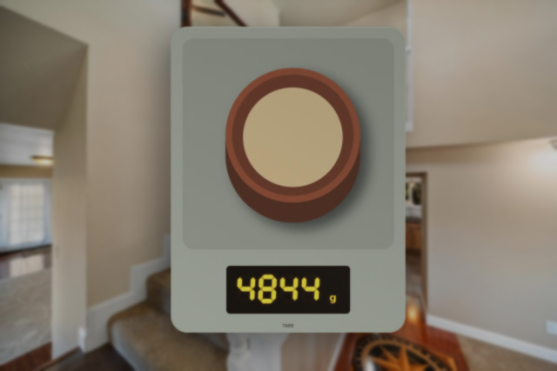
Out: 4844 g
